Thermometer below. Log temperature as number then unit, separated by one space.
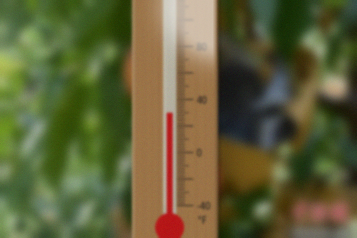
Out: 30 °F
